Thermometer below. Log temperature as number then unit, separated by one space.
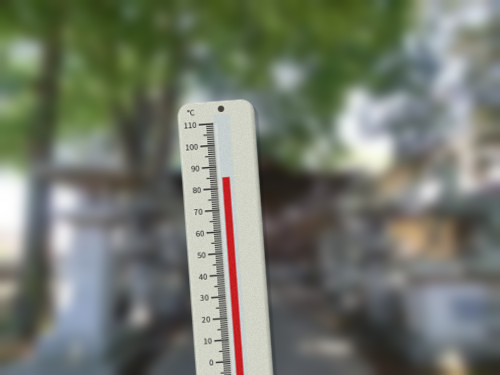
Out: 85 °C
